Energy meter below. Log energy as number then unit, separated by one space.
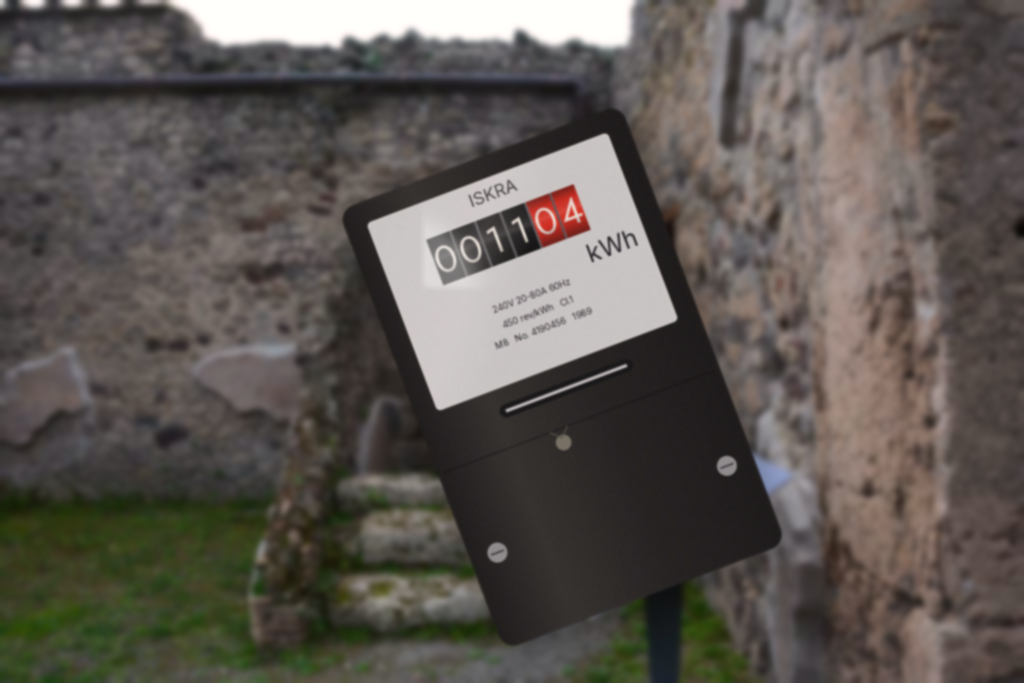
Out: 11.04 kWh
